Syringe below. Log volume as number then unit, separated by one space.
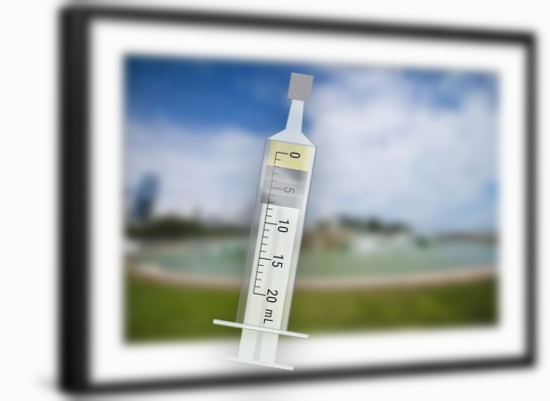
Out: 2 mL
